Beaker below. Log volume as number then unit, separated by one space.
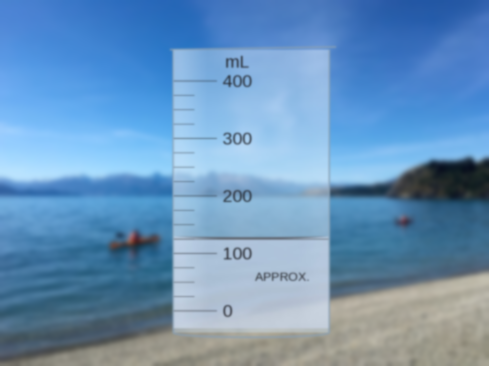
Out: 125 mL
